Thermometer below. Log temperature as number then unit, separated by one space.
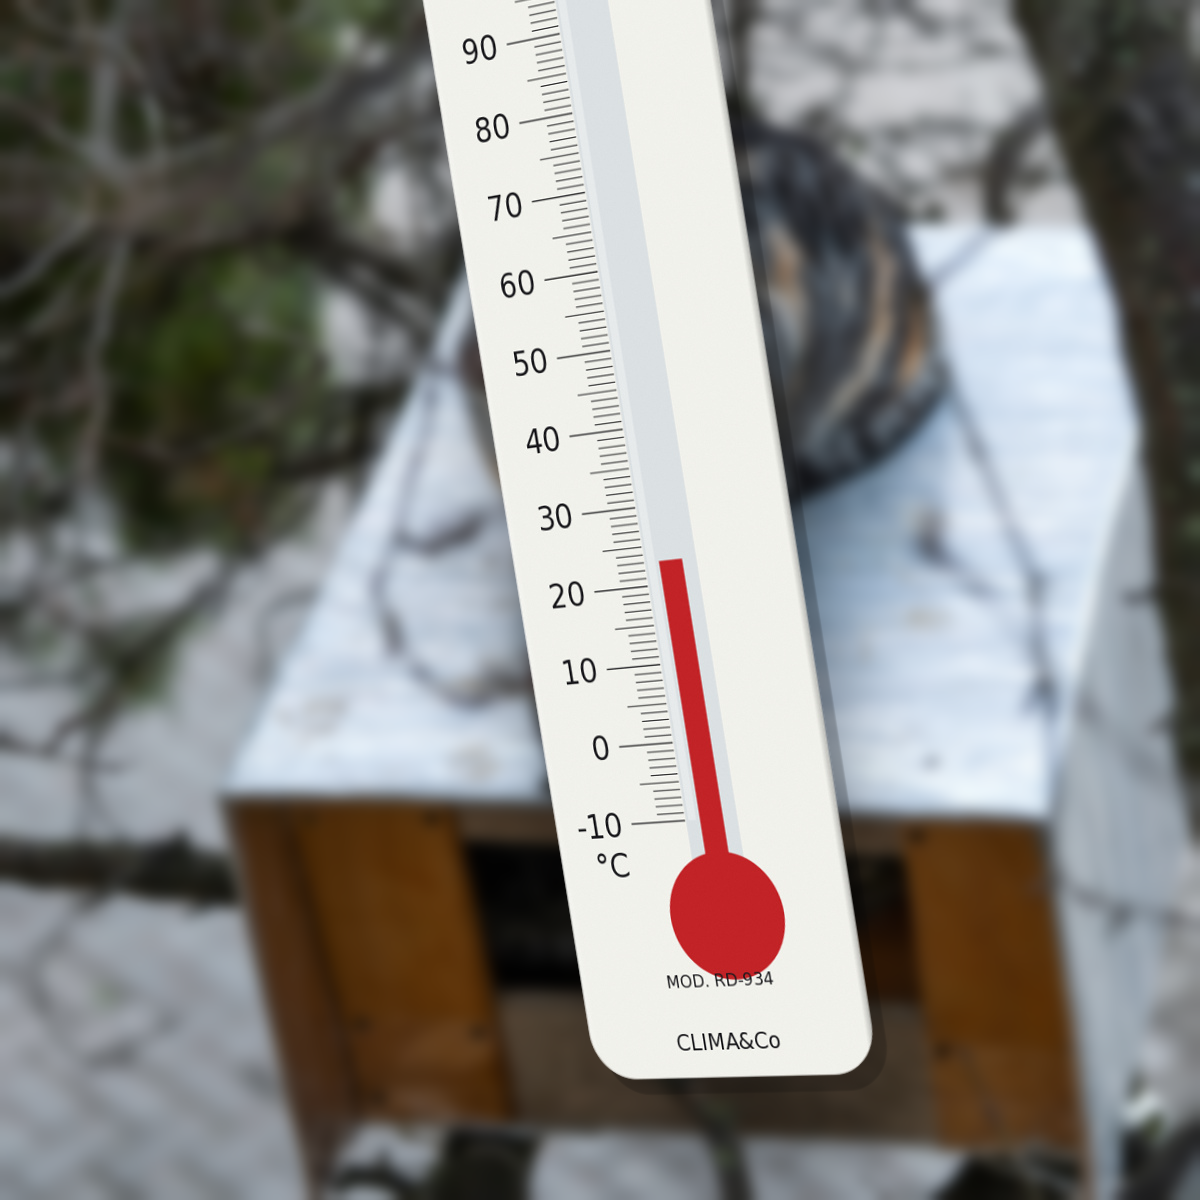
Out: 23 °C
